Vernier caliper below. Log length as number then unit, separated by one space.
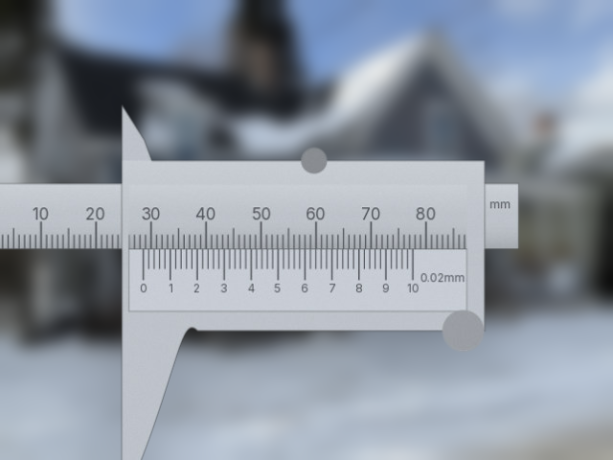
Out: 28.6 mm
